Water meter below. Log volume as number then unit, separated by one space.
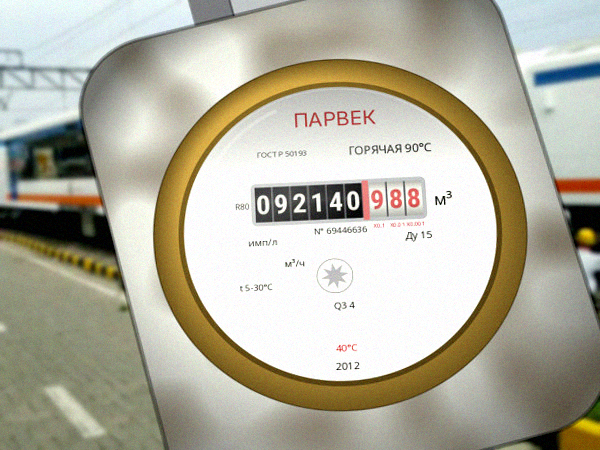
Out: 92140.988 m³
